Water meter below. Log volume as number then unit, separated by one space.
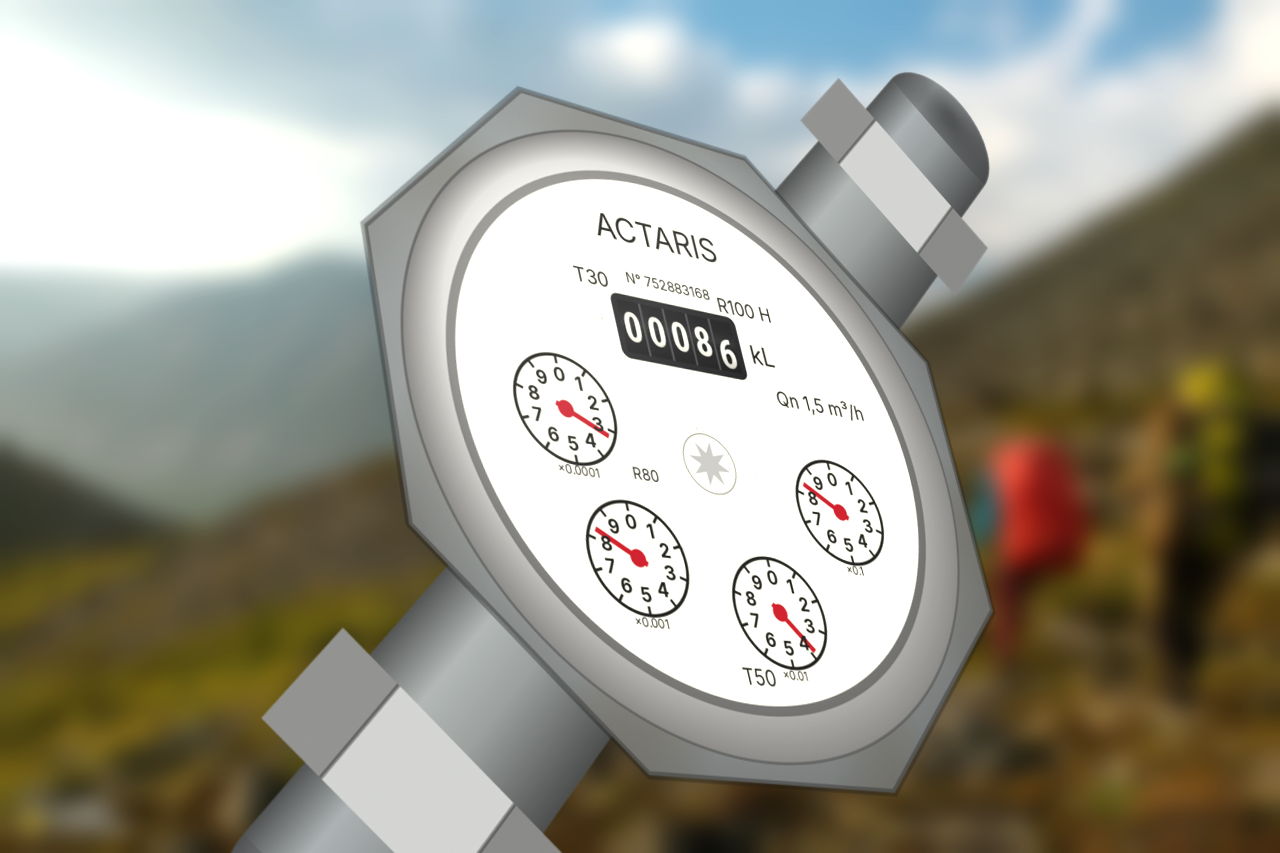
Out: 85.8383 kL
